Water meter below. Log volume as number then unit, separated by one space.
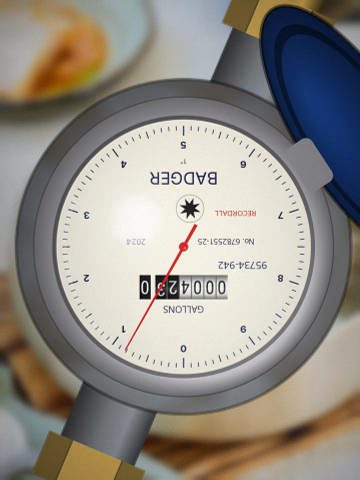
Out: 4230.8 gal
